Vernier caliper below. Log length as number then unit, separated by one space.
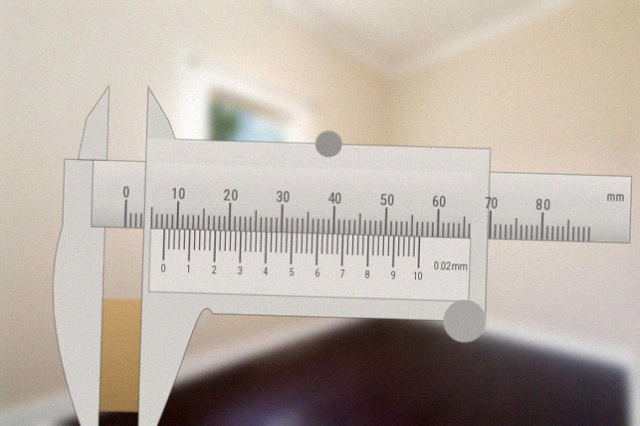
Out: 7.5 mm
